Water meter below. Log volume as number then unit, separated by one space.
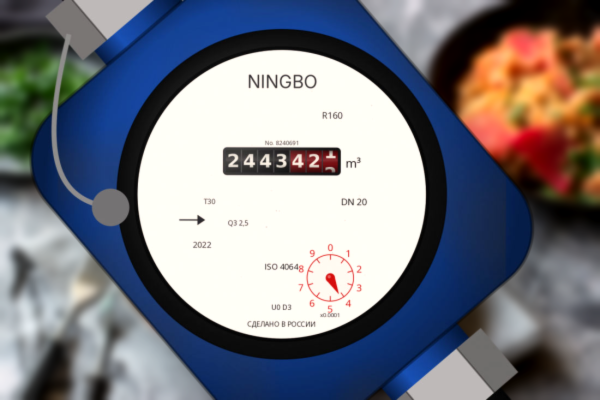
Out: 2443.4214 m³
